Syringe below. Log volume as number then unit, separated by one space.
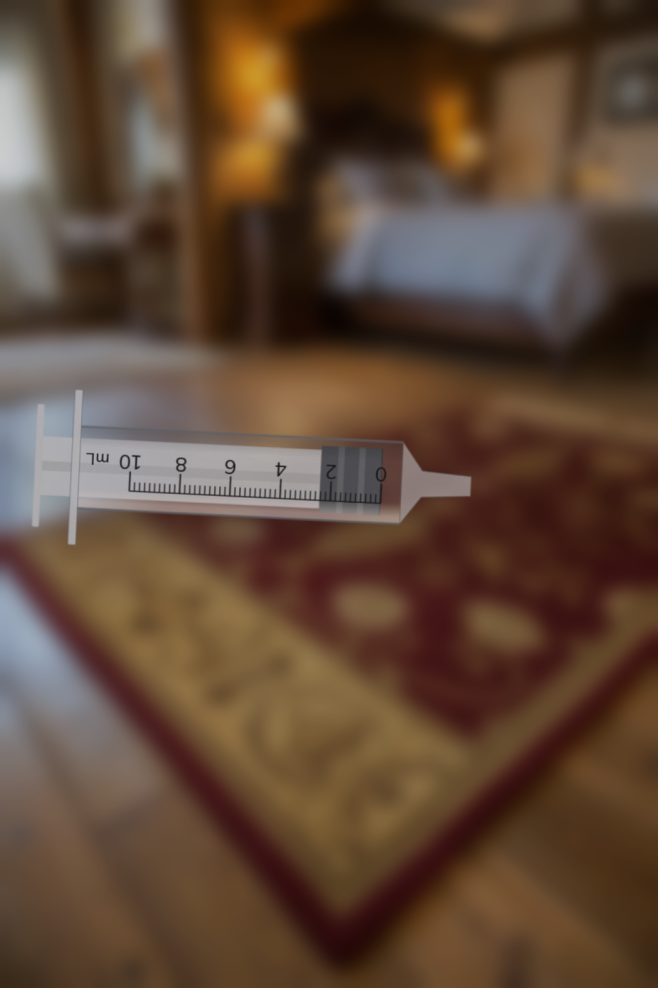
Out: 0 mL
